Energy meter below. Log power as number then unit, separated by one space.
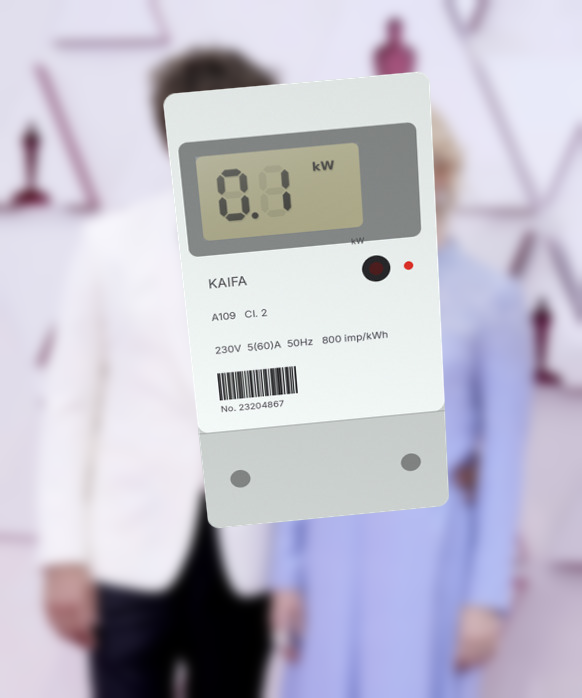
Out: 0.1 kW
